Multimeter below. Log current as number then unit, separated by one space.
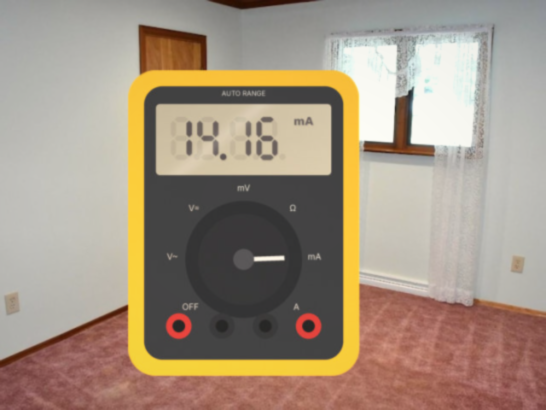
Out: 14.16 mA
